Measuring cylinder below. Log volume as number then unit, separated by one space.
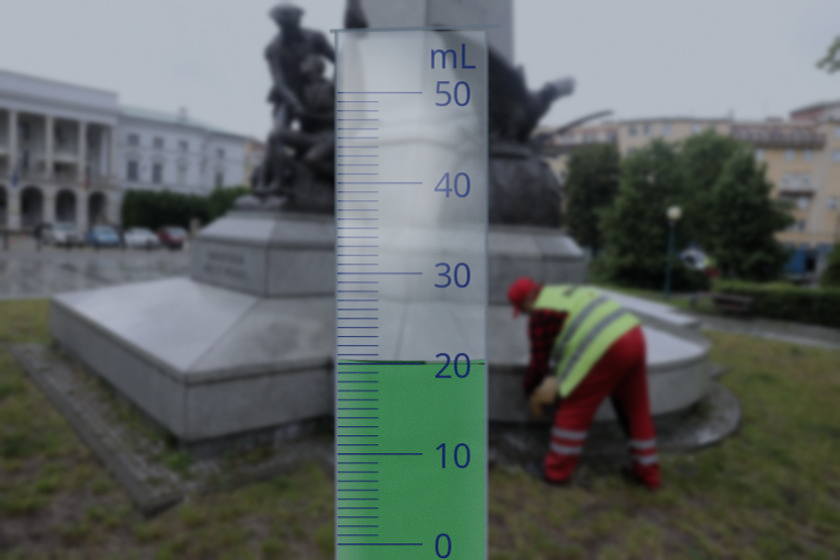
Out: 20 mL
